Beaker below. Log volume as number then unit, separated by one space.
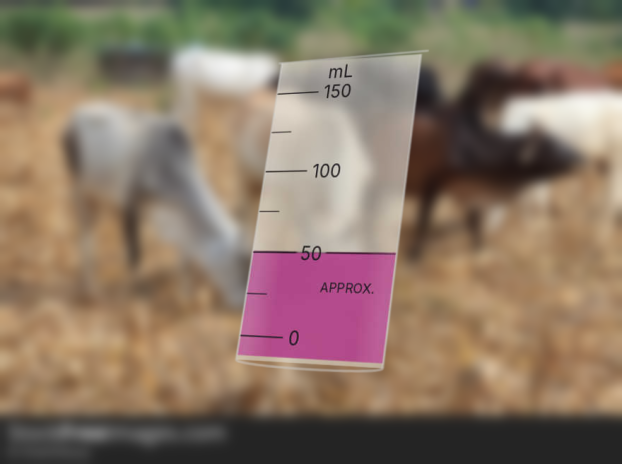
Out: 50 mL
